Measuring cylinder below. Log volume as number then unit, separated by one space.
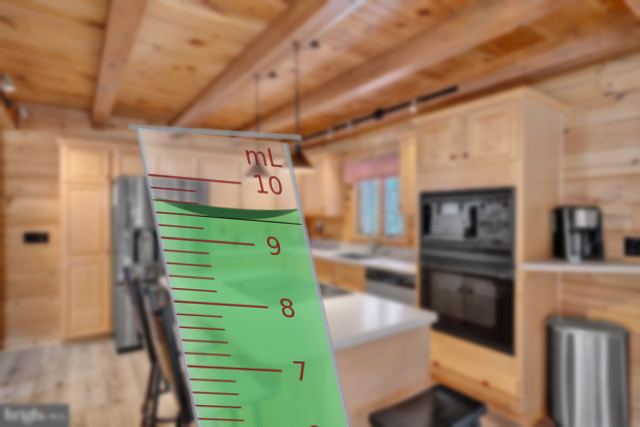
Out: 9.4 mL
